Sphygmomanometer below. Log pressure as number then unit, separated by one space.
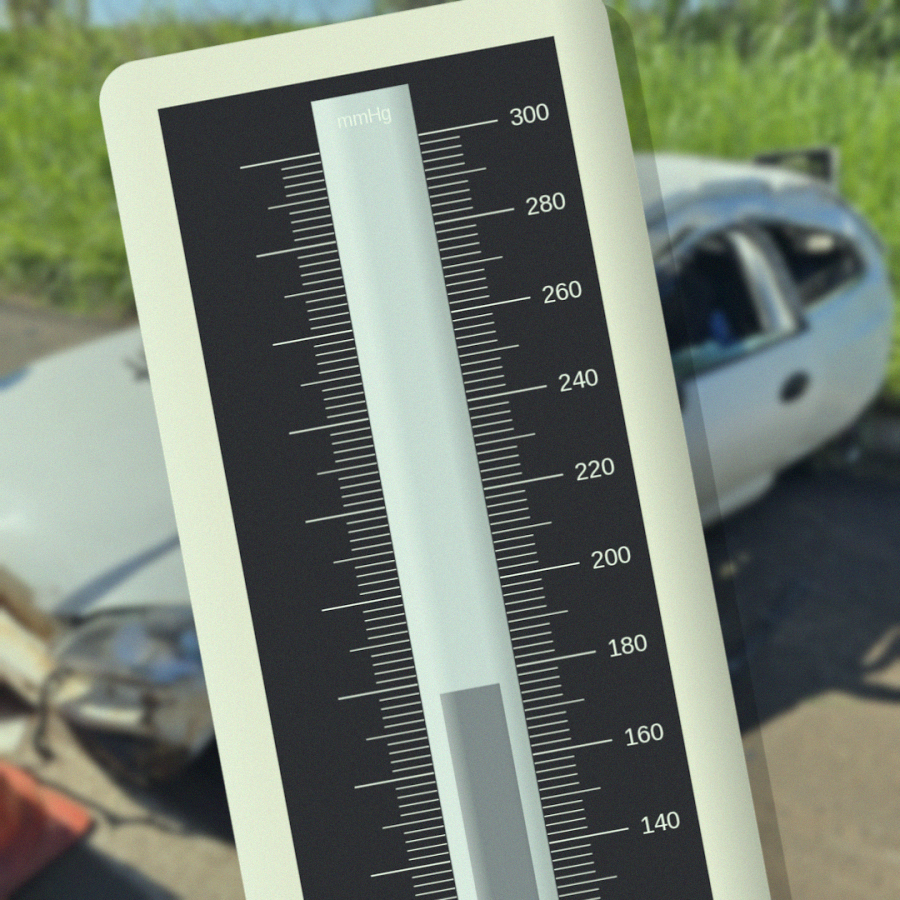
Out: 177 mmHg
